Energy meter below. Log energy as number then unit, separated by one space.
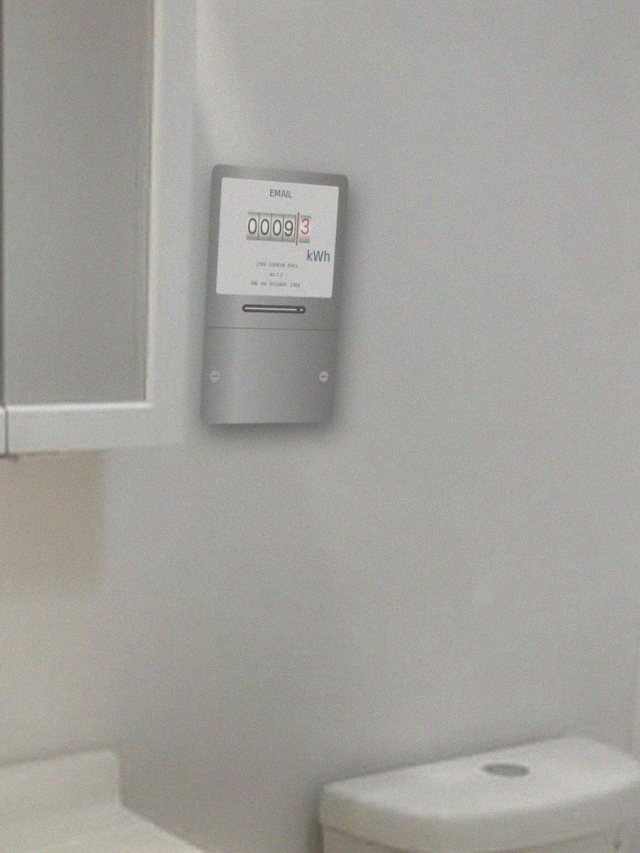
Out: 9.3 kWh
